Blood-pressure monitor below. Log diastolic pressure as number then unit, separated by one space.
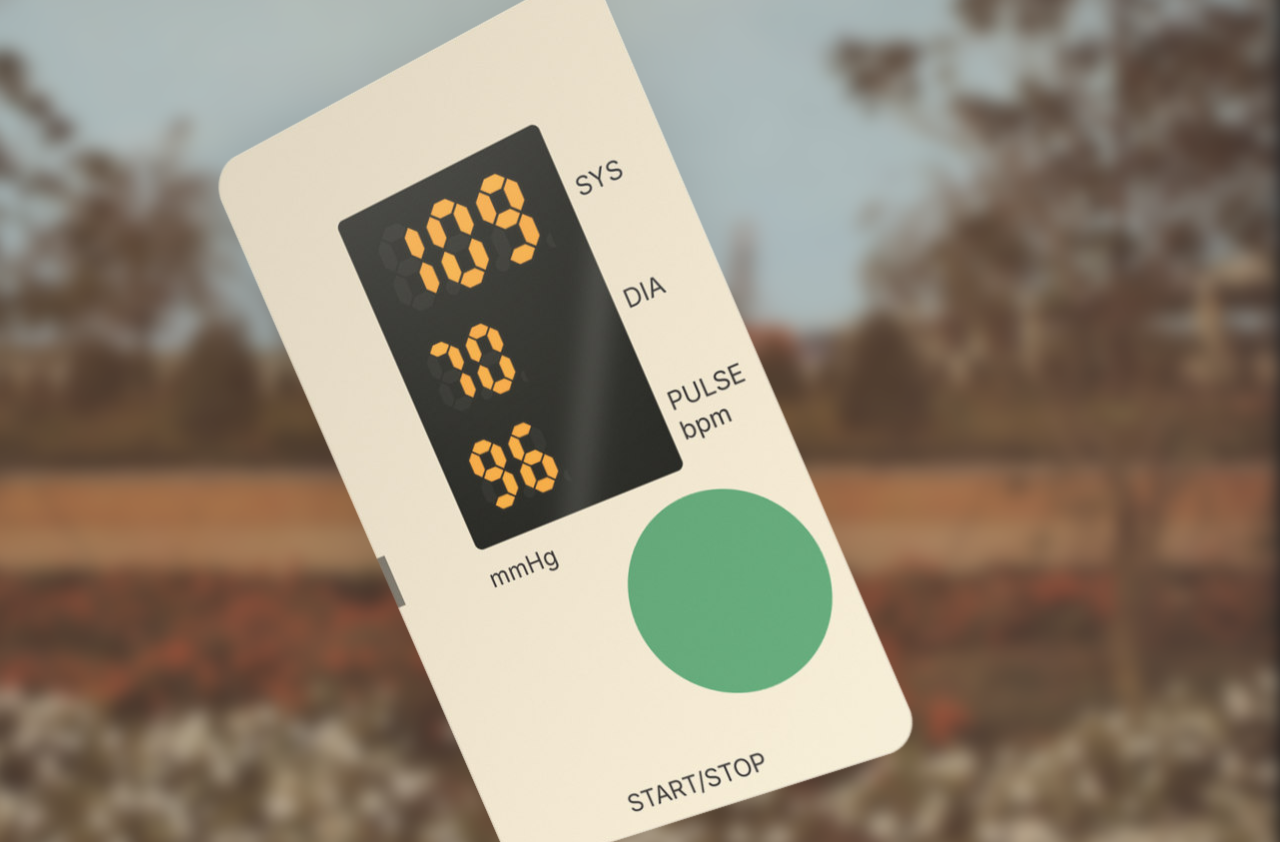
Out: 70 mmHg
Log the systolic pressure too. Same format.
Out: 109 mmHg
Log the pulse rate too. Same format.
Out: 96 bpm
